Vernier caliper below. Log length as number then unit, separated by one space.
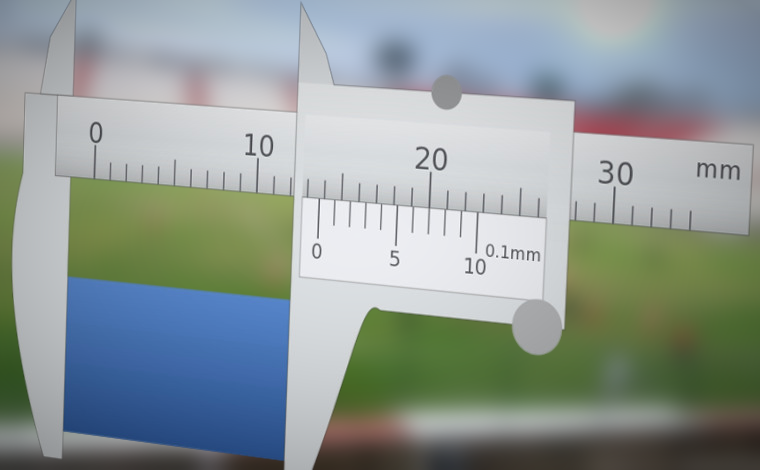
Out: 13.7 mm
